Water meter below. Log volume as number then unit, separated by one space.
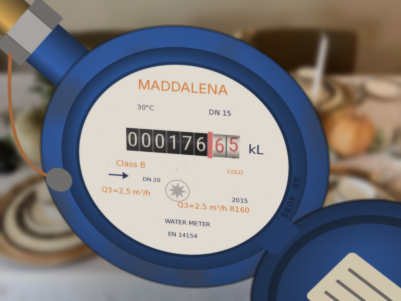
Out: 176.65 kL
